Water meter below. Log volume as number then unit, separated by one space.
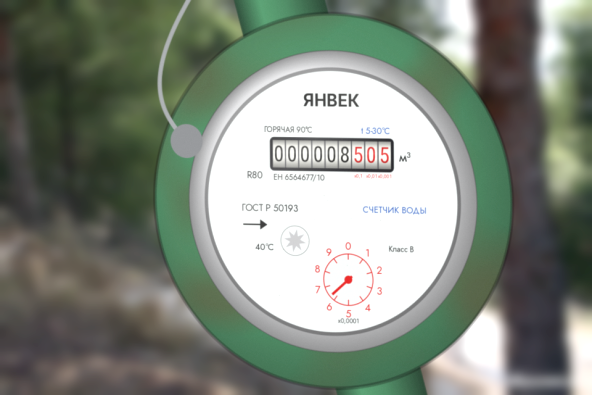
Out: 8.5056 m³
